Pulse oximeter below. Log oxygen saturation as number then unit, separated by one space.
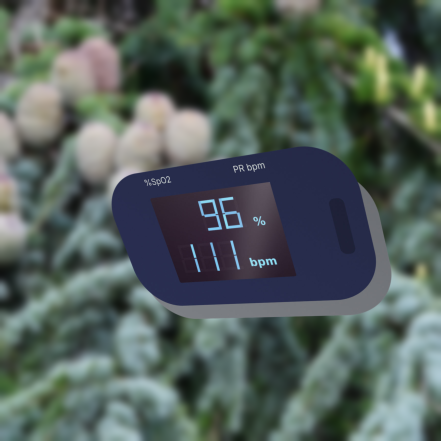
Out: 96 %
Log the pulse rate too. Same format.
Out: 111 bpm
